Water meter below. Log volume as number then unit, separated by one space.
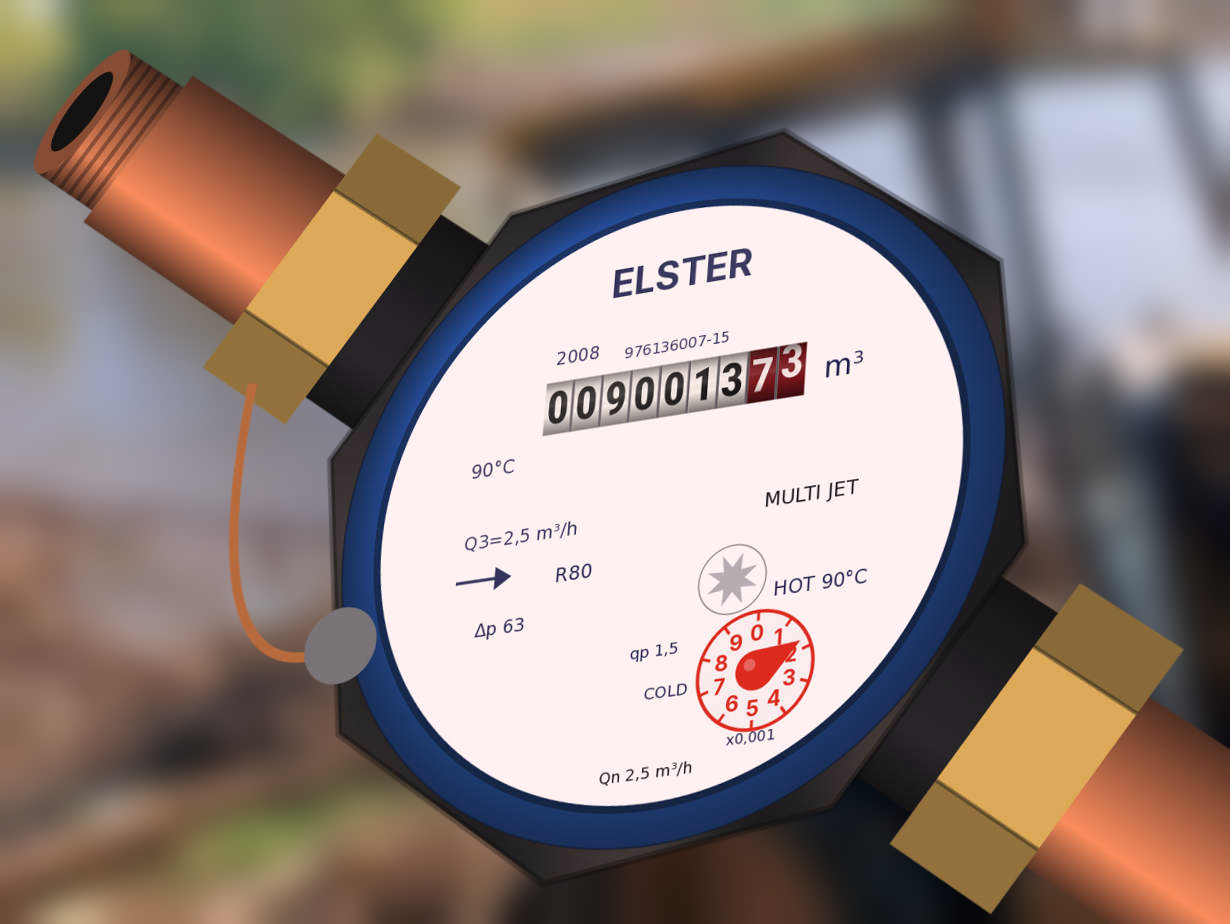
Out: 90013.731 m³
